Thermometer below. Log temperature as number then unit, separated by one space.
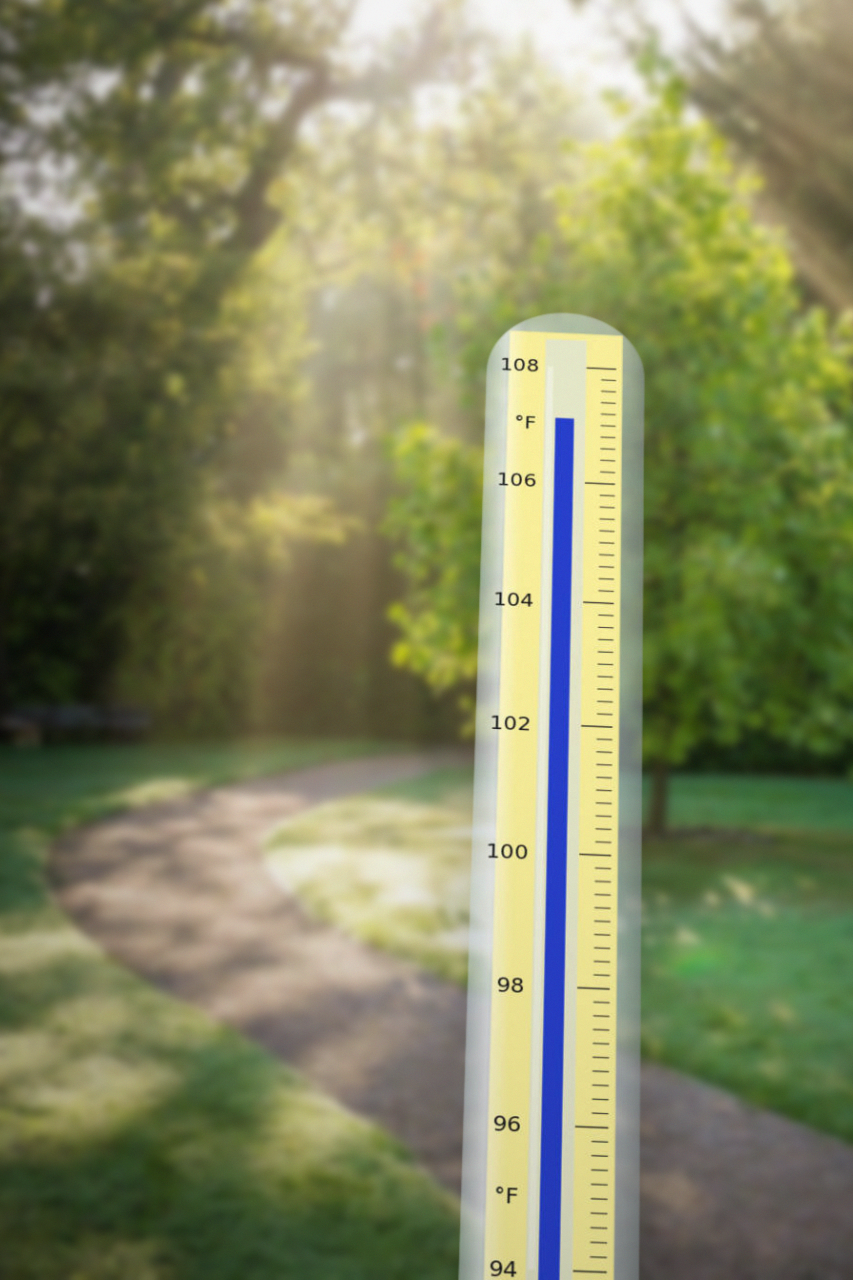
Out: 107.1 °F
